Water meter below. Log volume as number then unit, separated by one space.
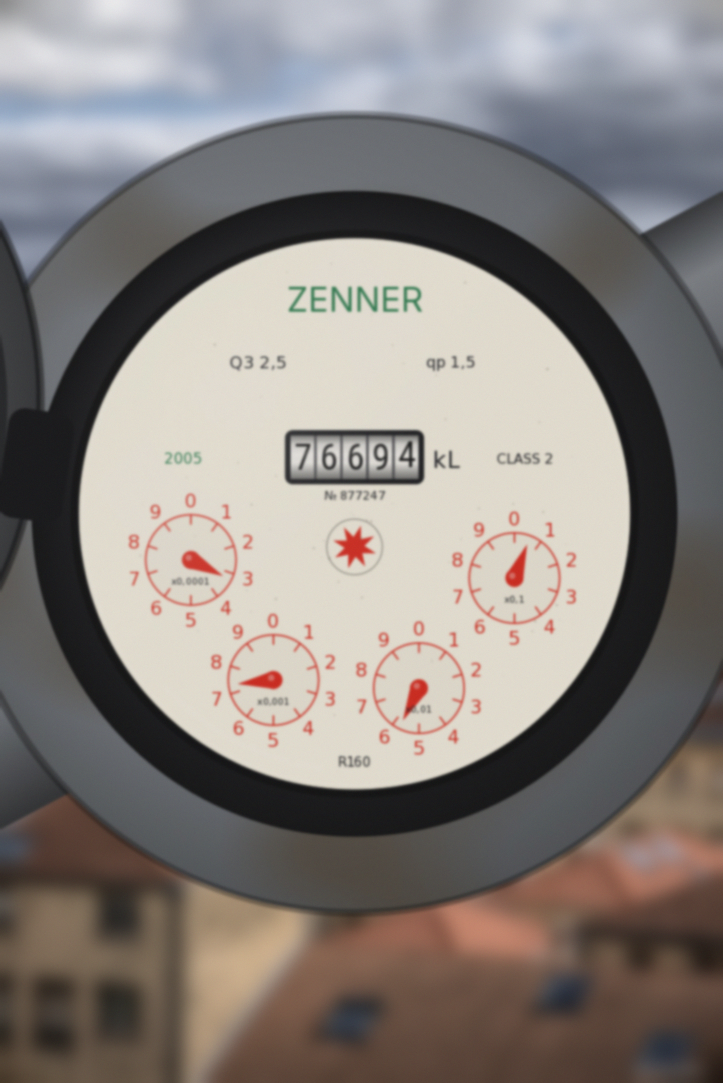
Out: 76694.0573 kL
